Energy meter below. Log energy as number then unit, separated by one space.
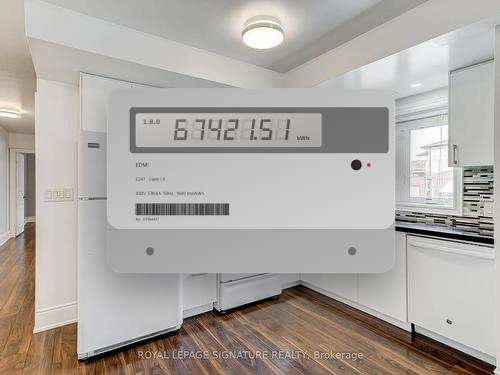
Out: 67421.51 kWh
